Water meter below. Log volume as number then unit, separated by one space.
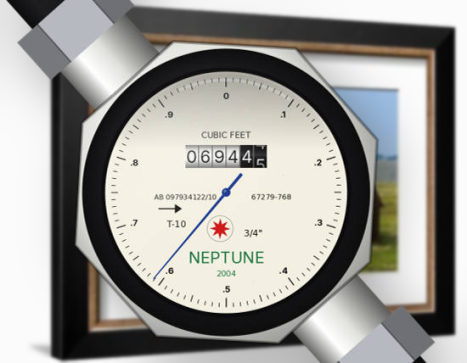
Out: 69444.61 ft³
